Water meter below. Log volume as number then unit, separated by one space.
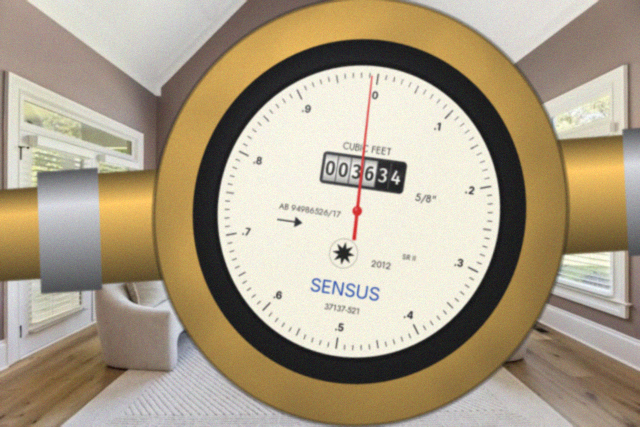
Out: 3633.99 ft³
